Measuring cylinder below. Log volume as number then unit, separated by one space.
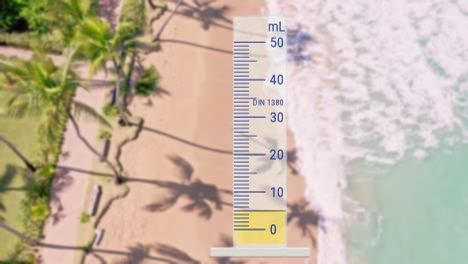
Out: 5 mL
